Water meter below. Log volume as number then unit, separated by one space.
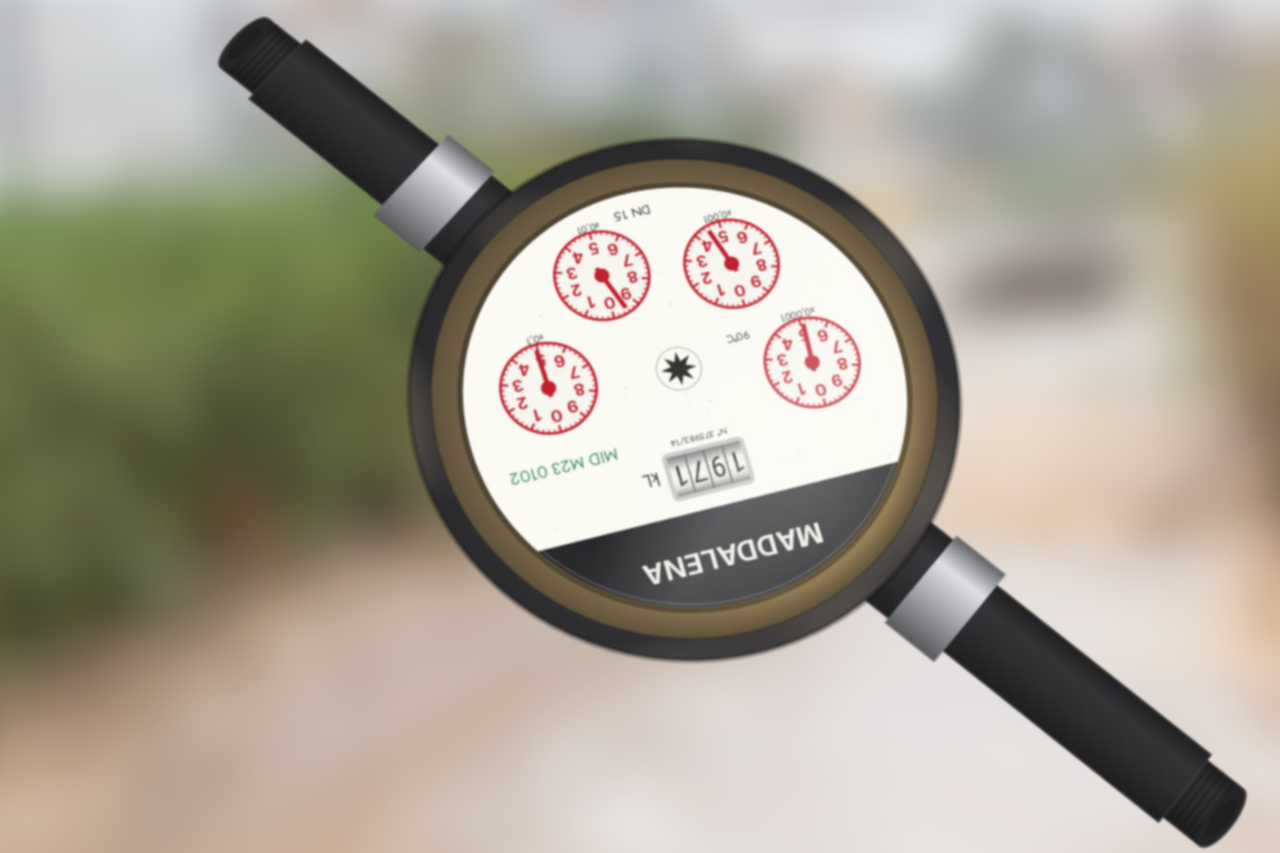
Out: 1971.4945 kL
